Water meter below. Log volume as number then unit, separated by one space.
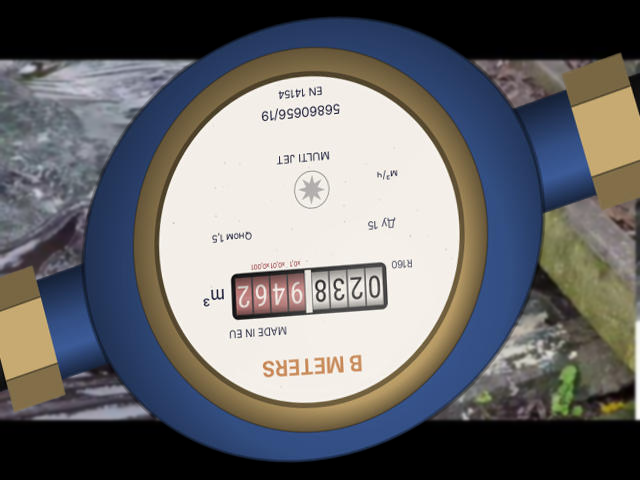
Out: 238.9462 m³
